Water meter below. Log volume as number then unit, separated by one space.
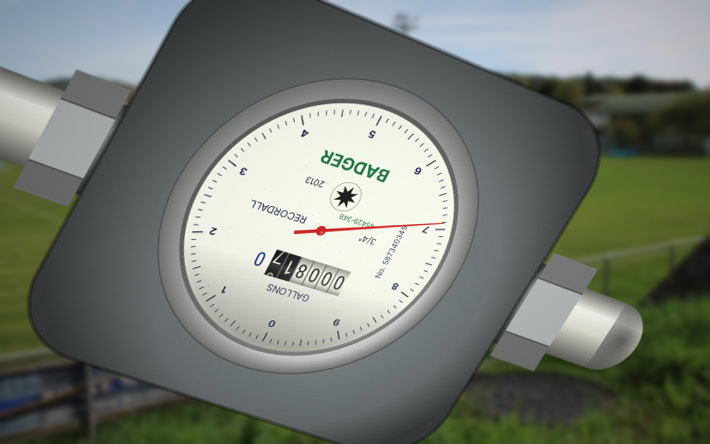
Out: 8166.9 gal
